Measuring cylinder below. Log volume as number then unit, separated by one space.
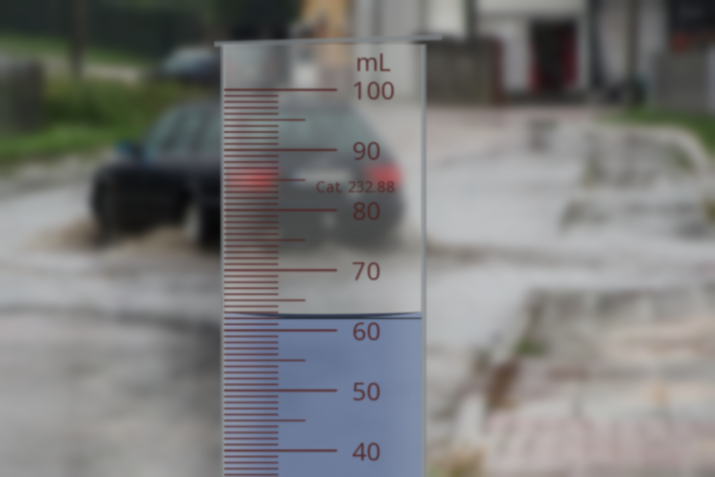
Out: 62 mL
